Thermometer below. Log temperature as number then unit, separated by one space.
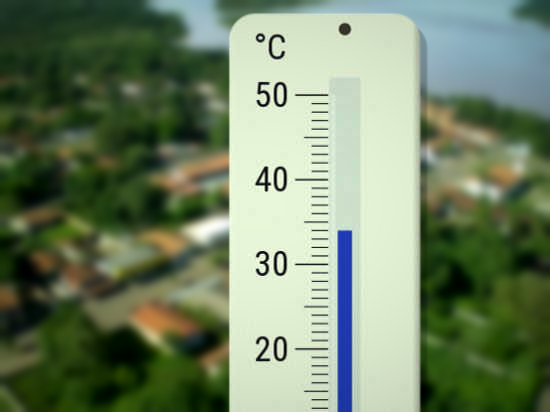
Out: 34 °C
